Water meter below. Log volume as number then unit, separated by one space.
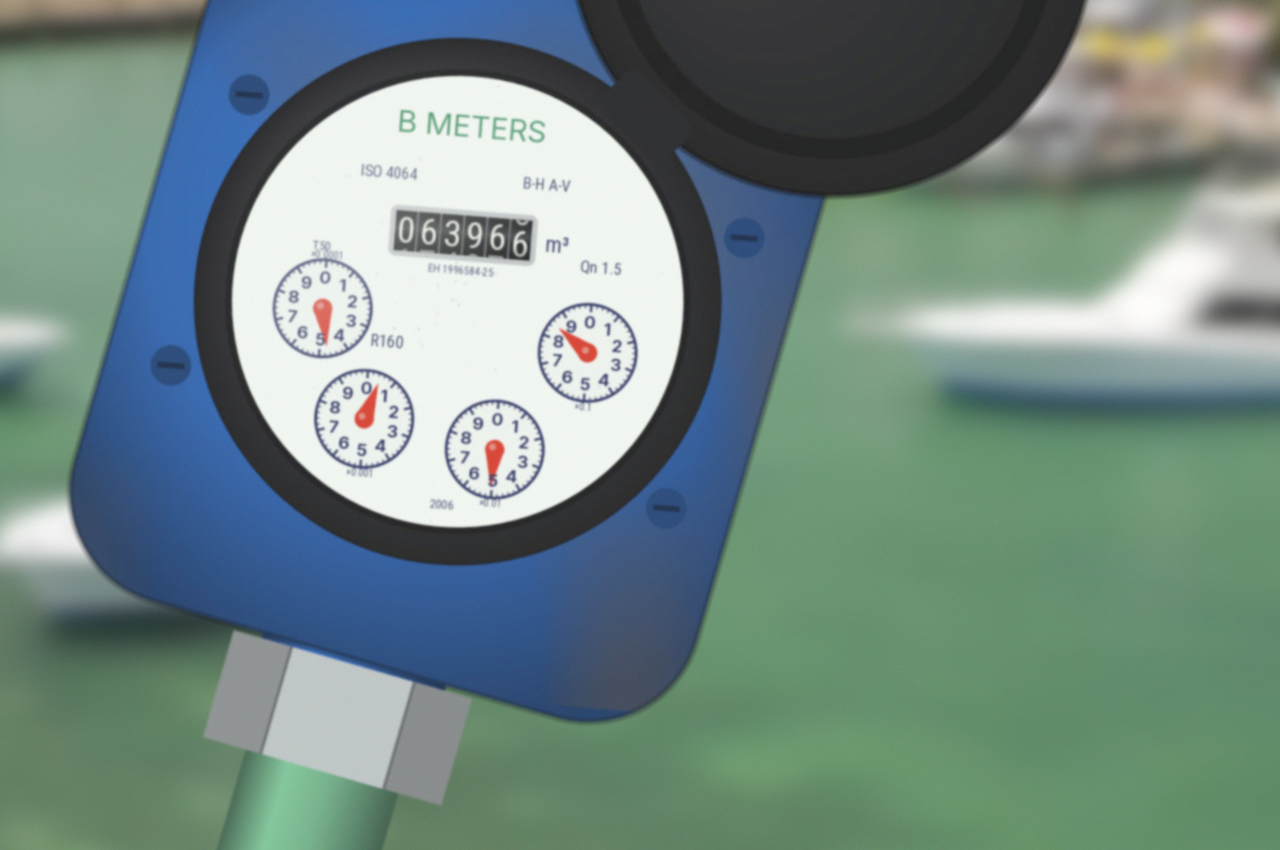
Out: 63965.8504 m³
